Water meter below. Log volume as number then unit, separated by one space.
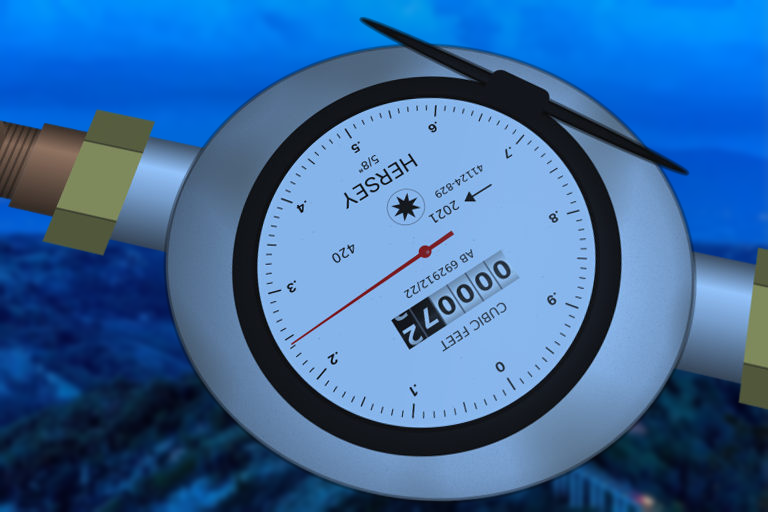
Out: 72.24 ft³
